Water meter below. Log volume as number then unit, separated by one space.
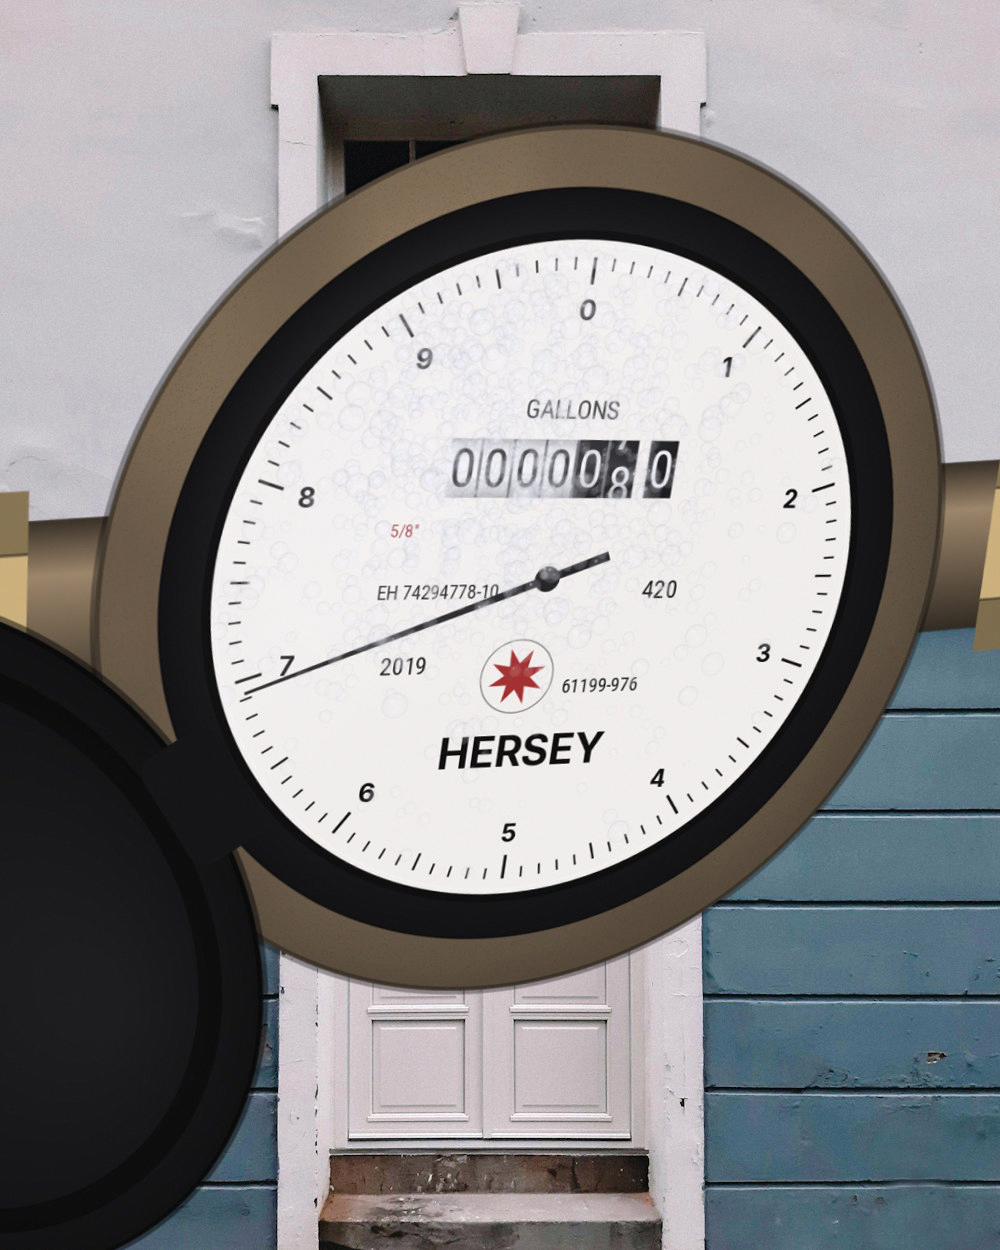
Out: 76.9 gal
